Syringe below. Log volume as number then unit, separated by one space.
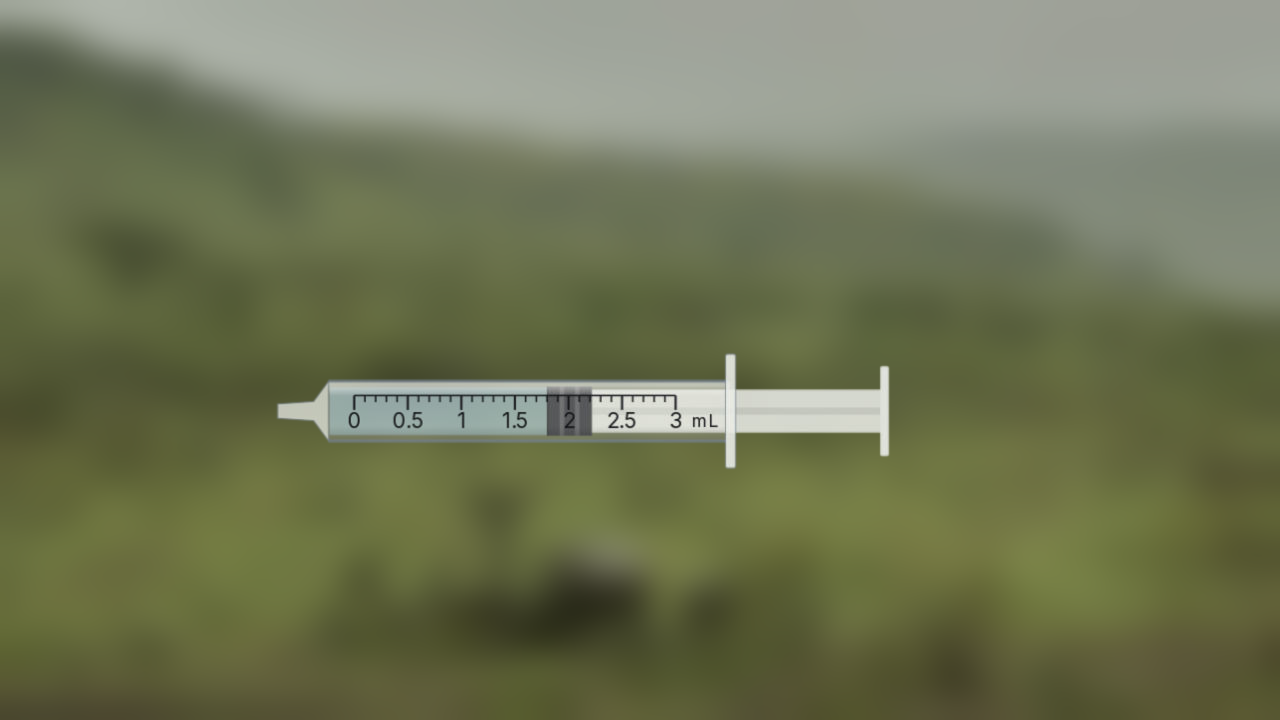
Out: 1.8 mL
